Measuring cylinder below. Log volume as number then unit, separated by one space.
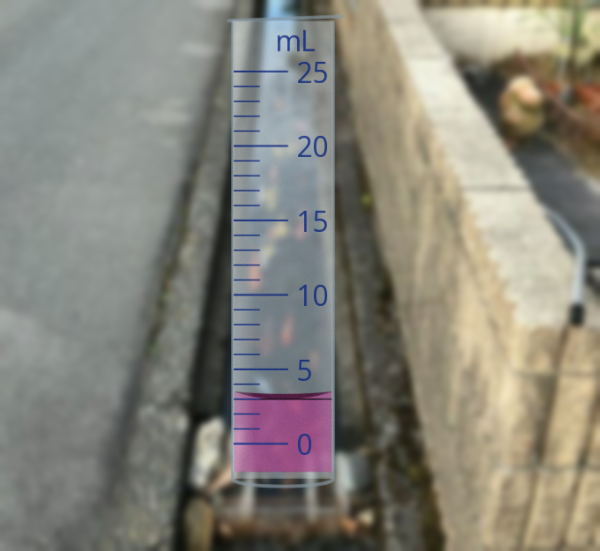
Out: 3 mL
